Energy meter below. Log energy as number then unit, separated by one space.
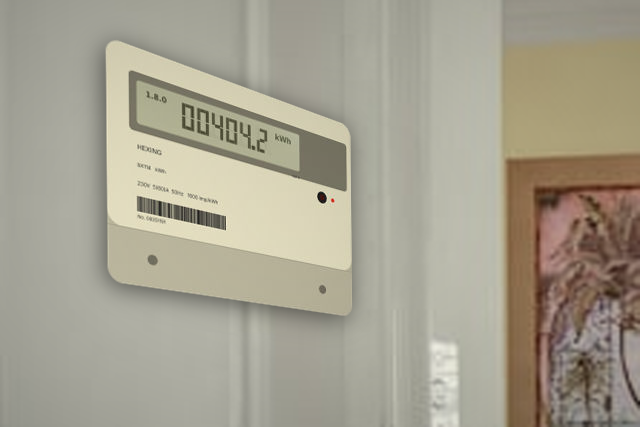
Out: 404.2 kWh
